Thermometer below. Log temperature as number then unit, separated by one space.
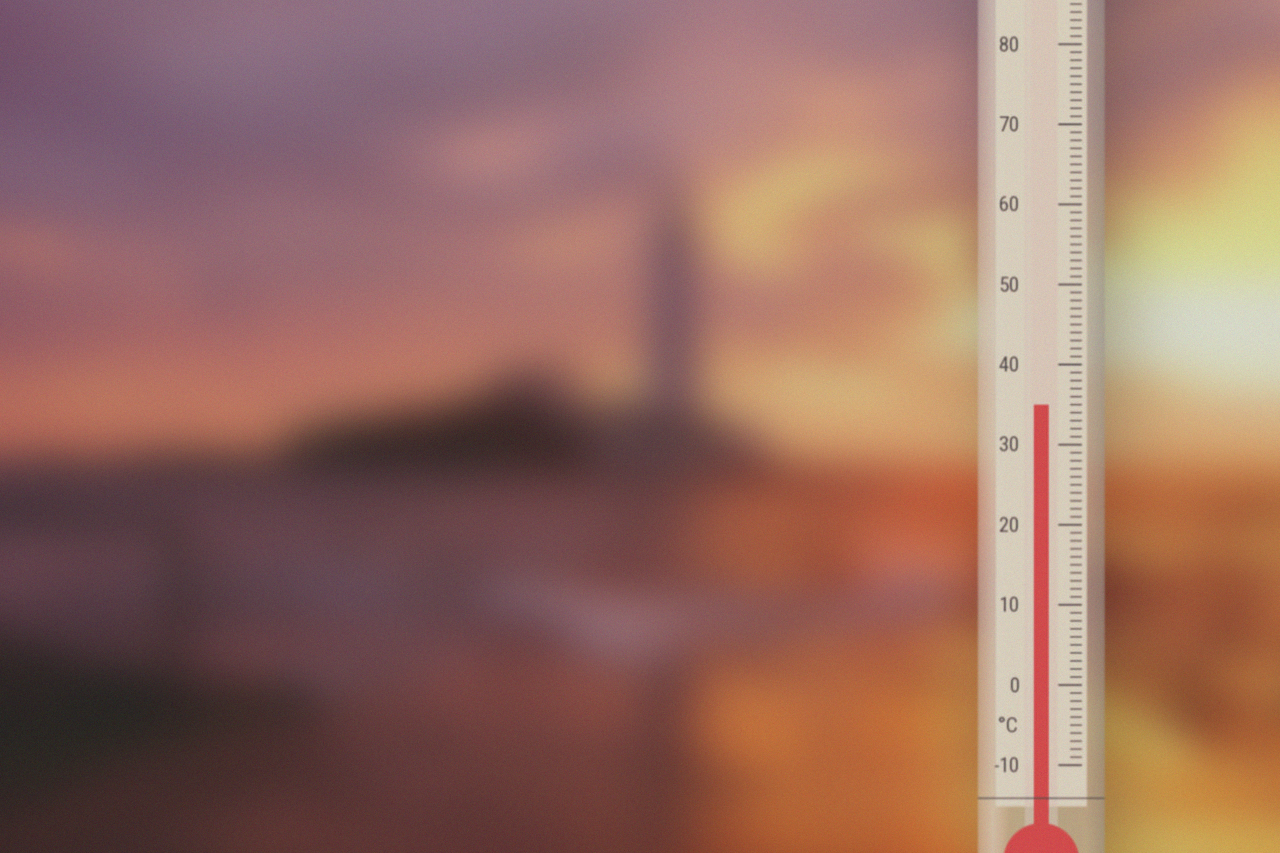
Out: 35 °C
